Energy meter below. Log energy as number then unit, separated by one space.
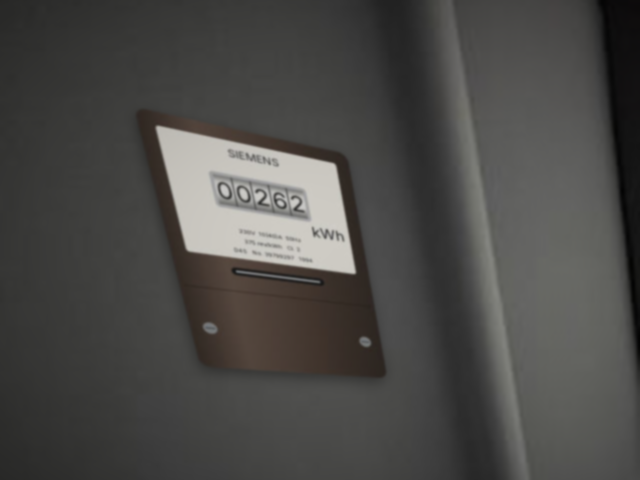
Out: 262 kWh
